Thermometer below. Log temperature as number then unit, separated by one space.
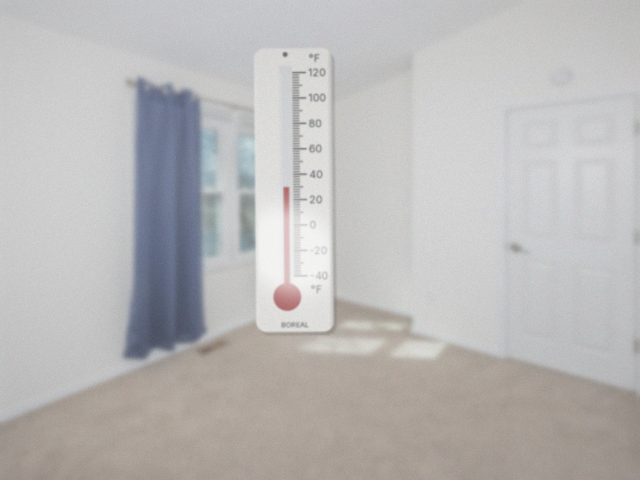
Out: 30 °F
